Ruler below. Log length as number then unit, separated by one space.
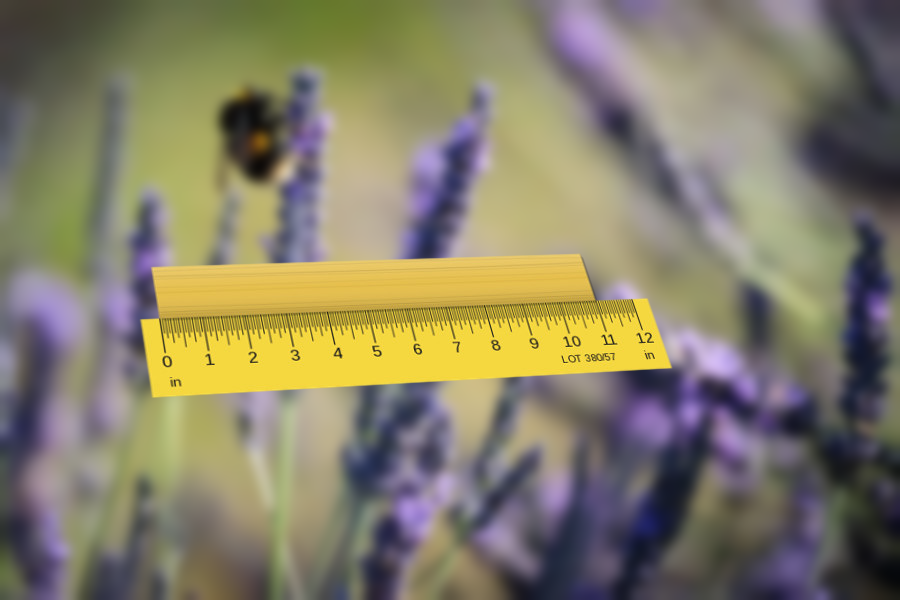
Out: 11 in
